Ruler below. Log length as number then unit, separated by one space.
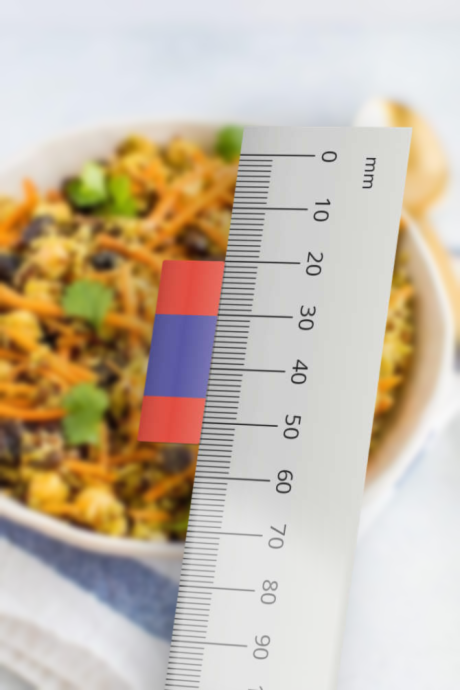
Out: 34 mm
